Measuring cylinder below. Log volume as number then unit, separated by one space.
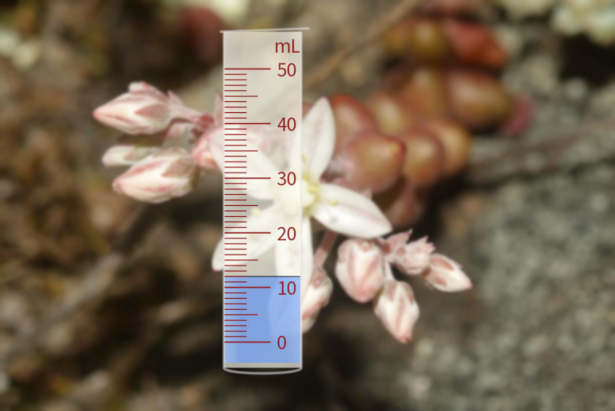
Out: 12 mL
